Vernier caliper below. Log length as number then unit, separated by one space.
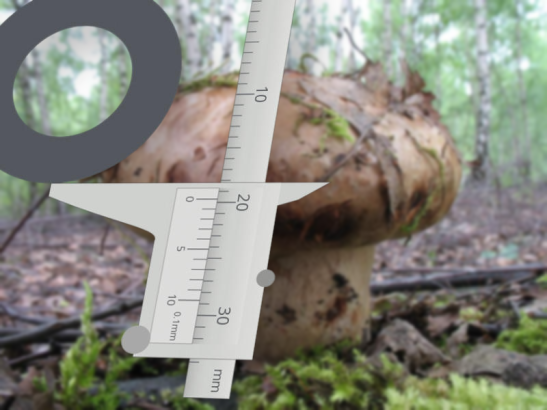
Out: 19.7 mm
